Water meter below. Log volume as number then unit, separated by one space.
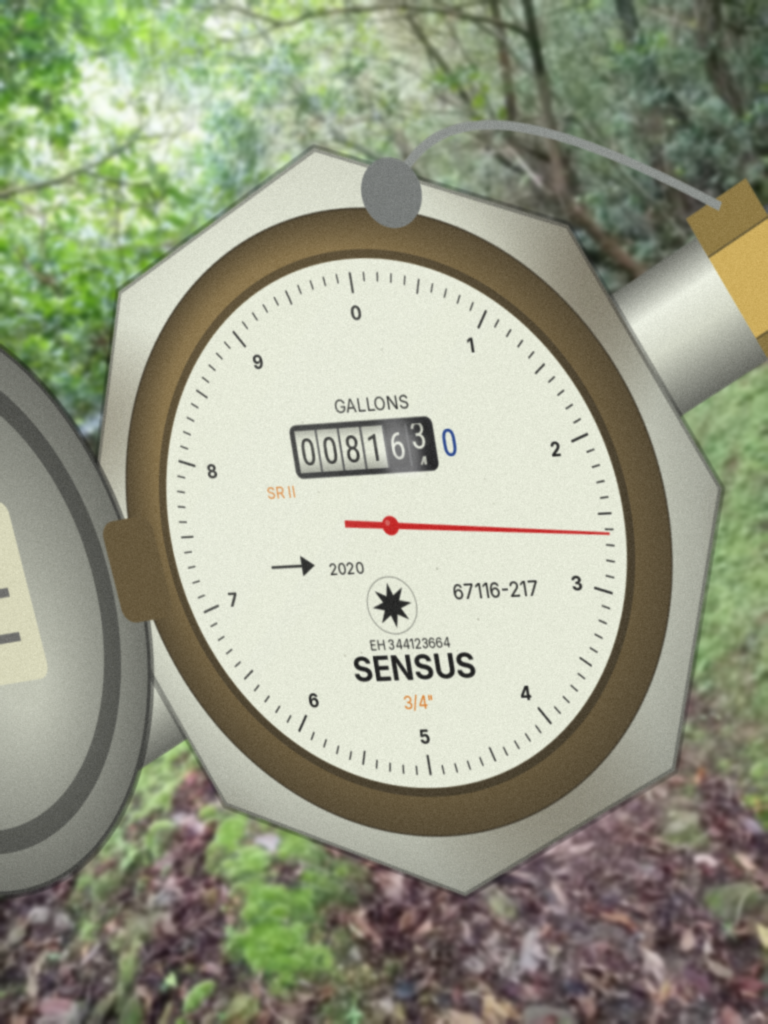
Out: 81632.6 gal
